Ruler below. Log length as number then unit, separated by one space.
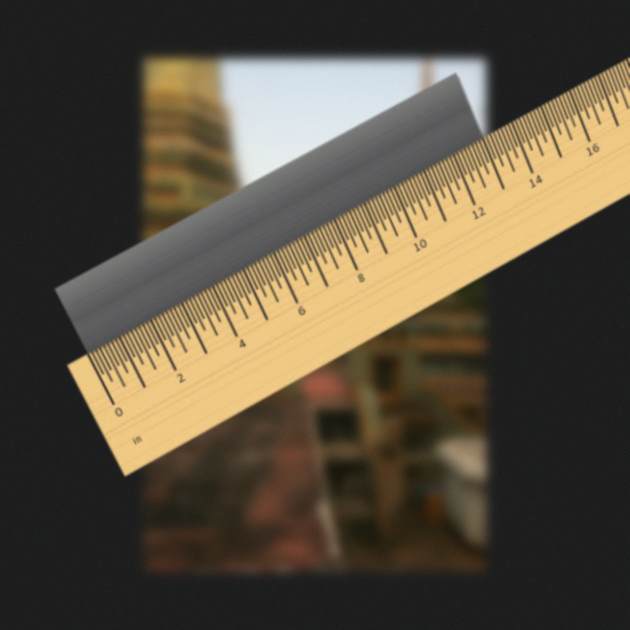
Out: 13 in
